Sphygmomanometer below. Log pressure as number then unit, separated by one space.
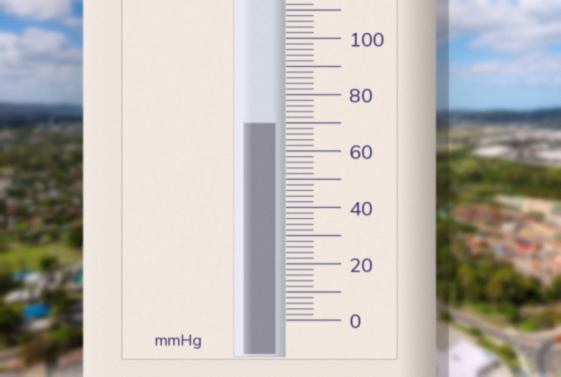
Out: 70 mmHg
